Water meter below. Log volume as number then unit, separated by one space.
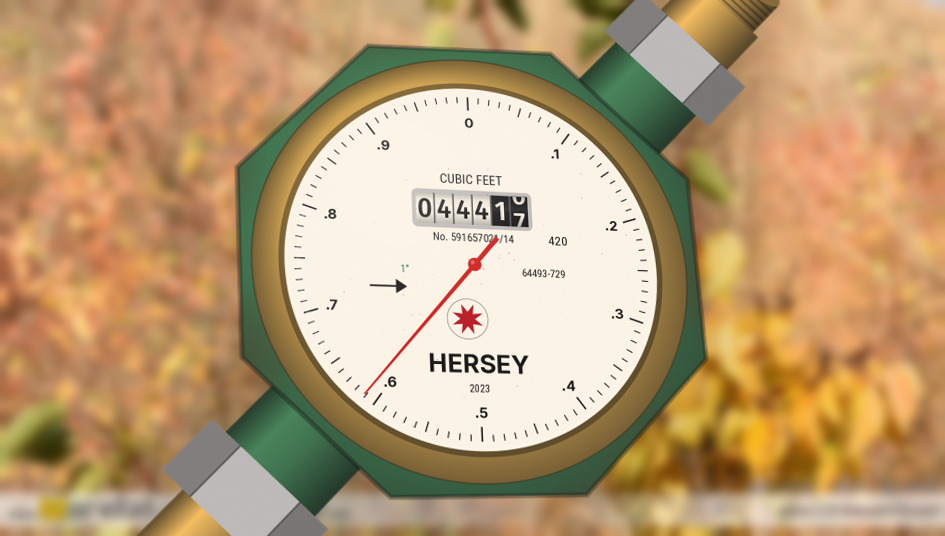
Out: 44416.61 ft³
